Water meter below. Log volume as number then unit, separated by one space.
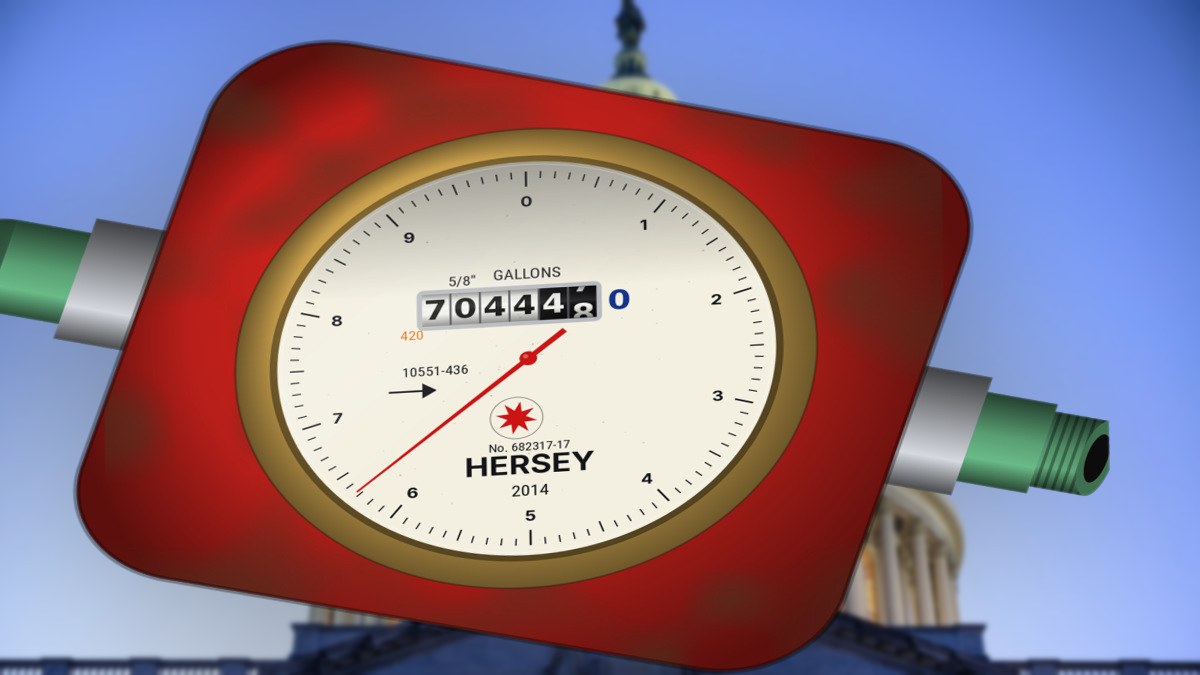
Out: 7044476.3 gal
